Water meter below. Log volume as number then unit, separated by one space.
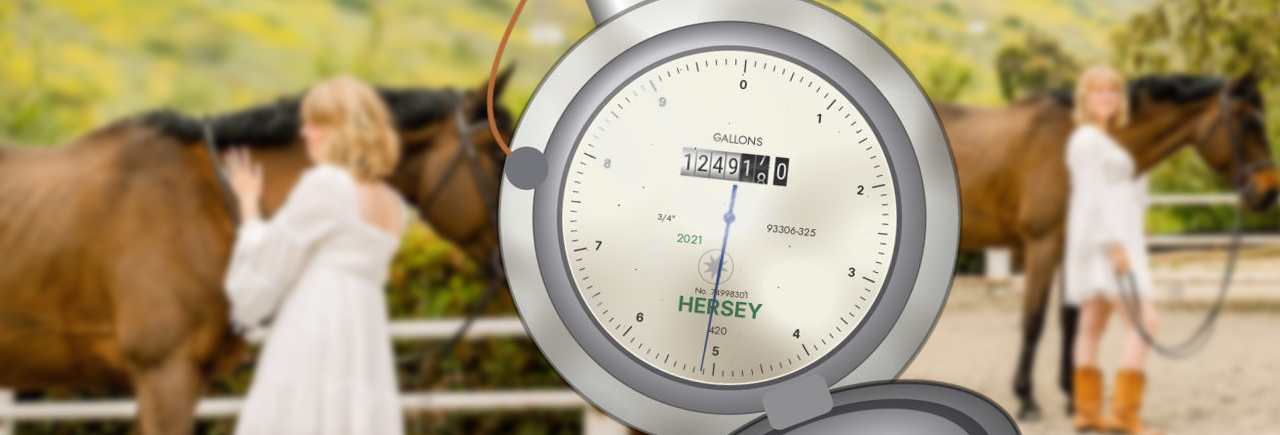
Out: 1249175.1 gal
